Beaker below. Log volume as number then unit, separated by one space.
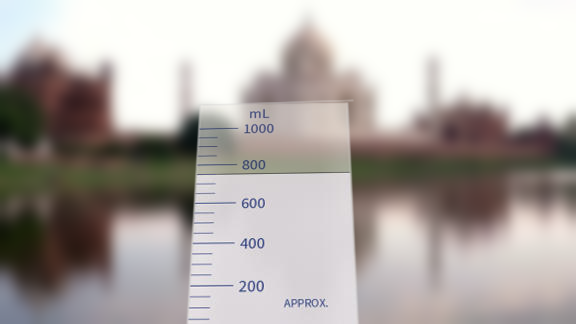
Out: 750 mL
